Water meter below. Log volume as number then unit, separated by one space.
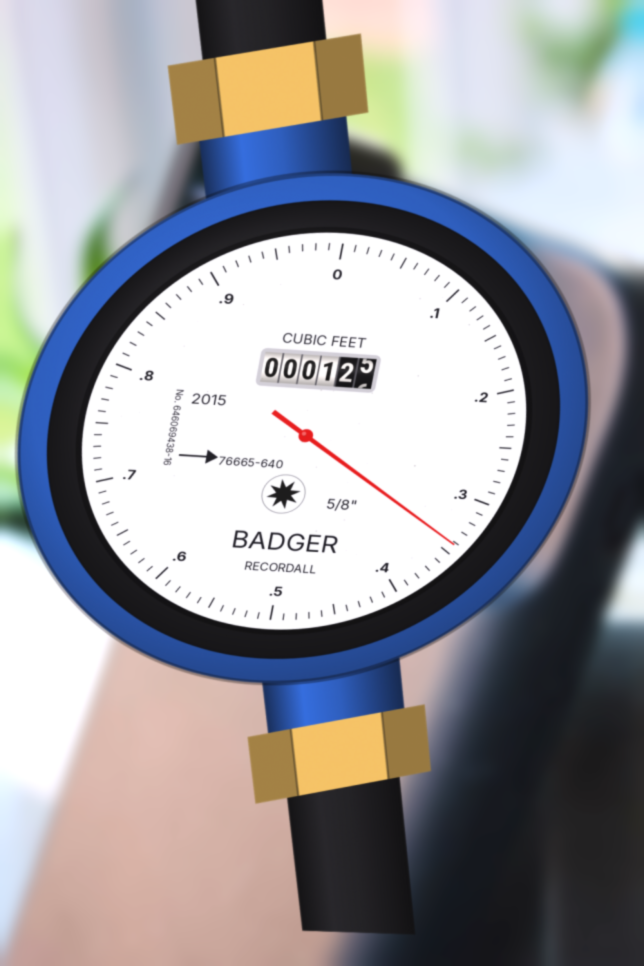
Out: 125.34 ft³
